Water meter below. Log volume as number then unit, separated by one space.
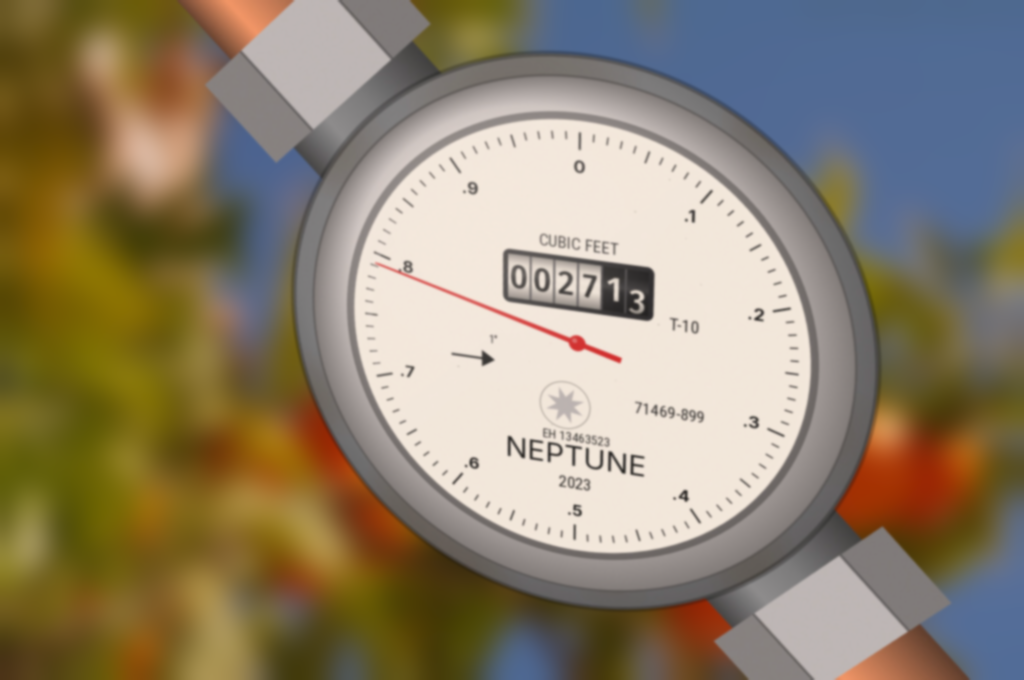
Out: 2712.79 ft³
